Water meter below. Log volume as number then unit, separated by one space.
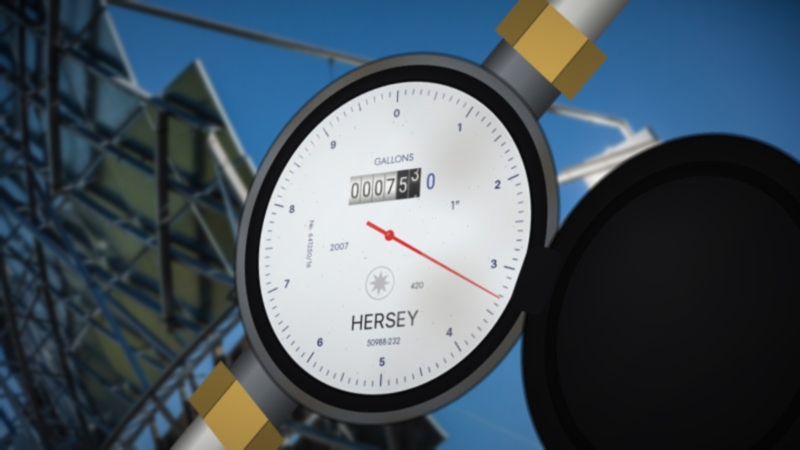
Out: 7533.3 gal
